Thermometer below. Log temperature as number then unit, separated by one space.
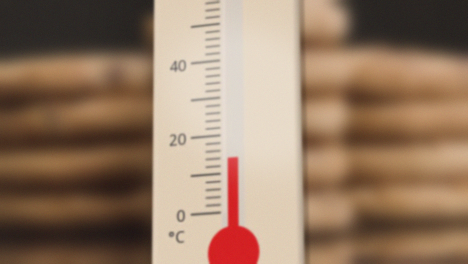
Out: 14 °C
